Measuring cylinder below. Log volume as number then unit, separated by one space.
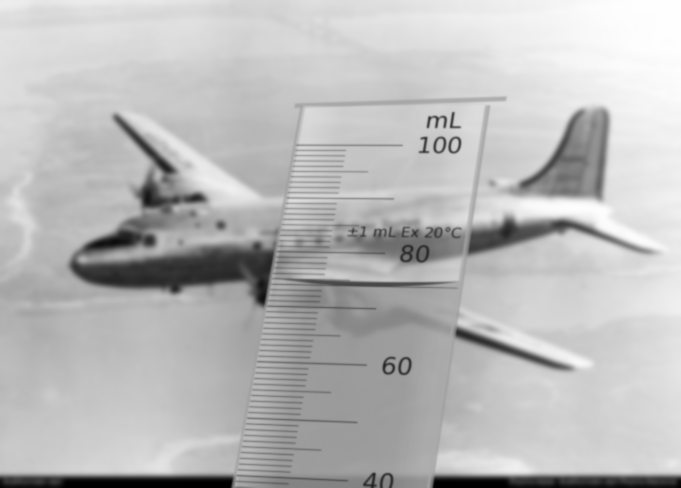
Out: 74 mL
